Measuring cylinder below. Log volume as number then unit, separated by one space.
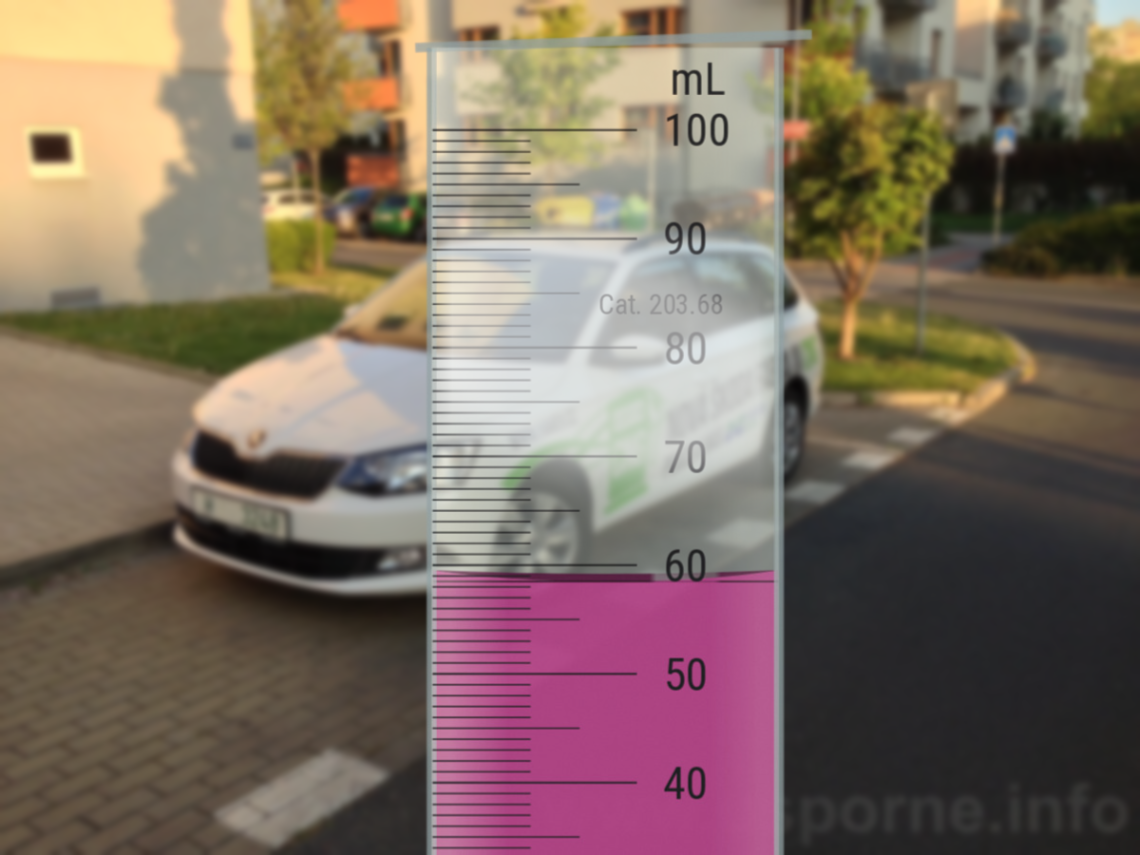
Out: 58.5 mL
